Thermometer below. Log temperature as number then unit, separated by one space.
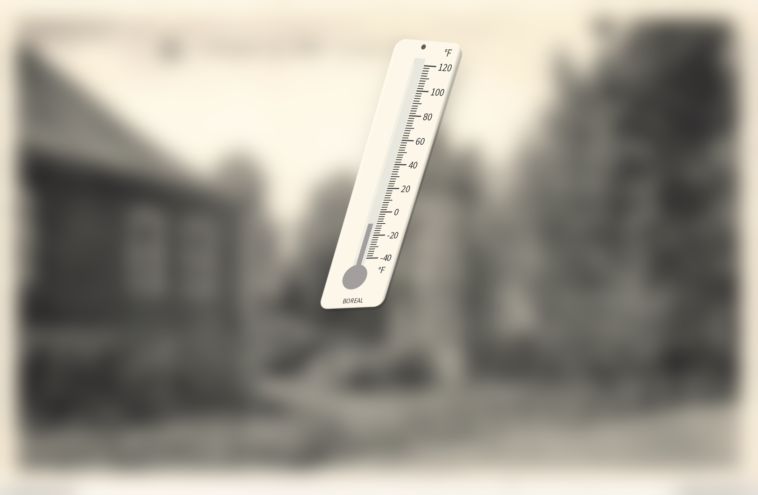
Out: -10 °F
